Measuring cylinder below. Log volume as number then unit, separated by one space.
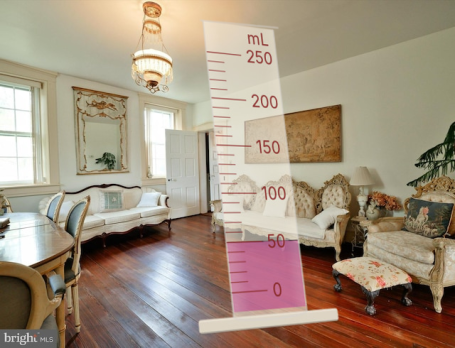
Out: 50 mL
